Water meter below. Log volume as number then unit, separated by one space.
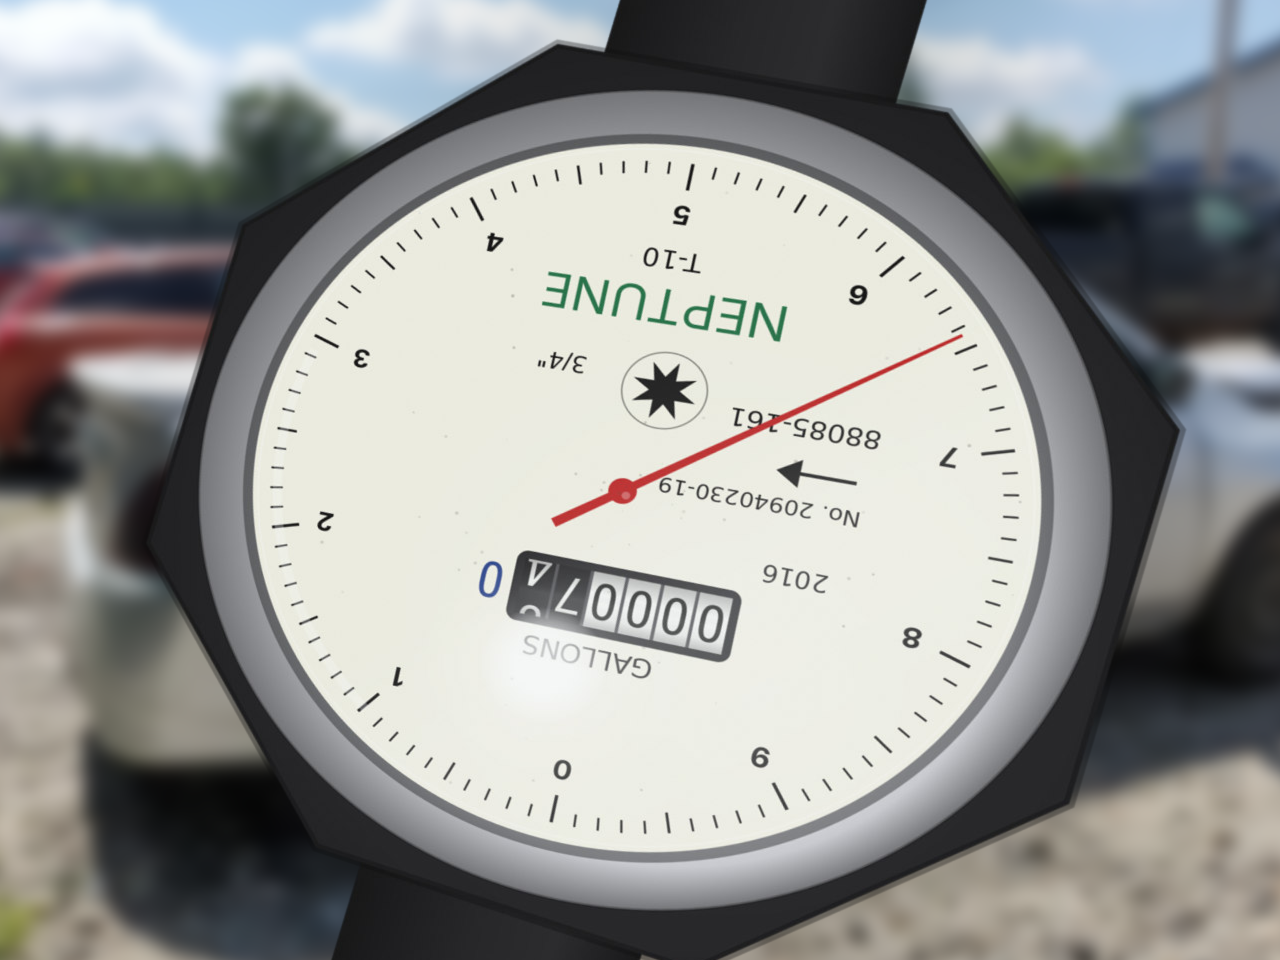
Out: 736.4 gal
